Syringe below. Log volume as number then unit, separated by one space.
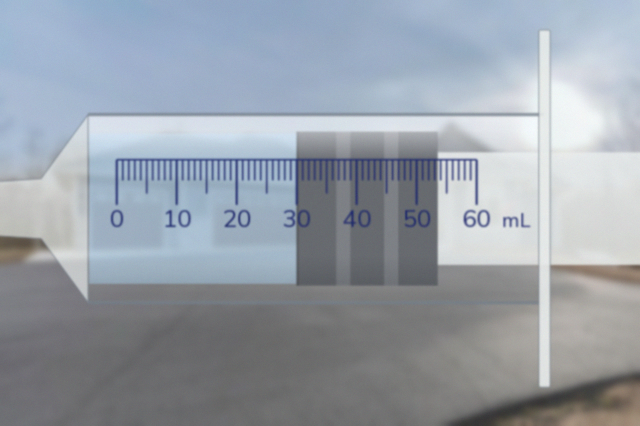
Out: 30 mL
